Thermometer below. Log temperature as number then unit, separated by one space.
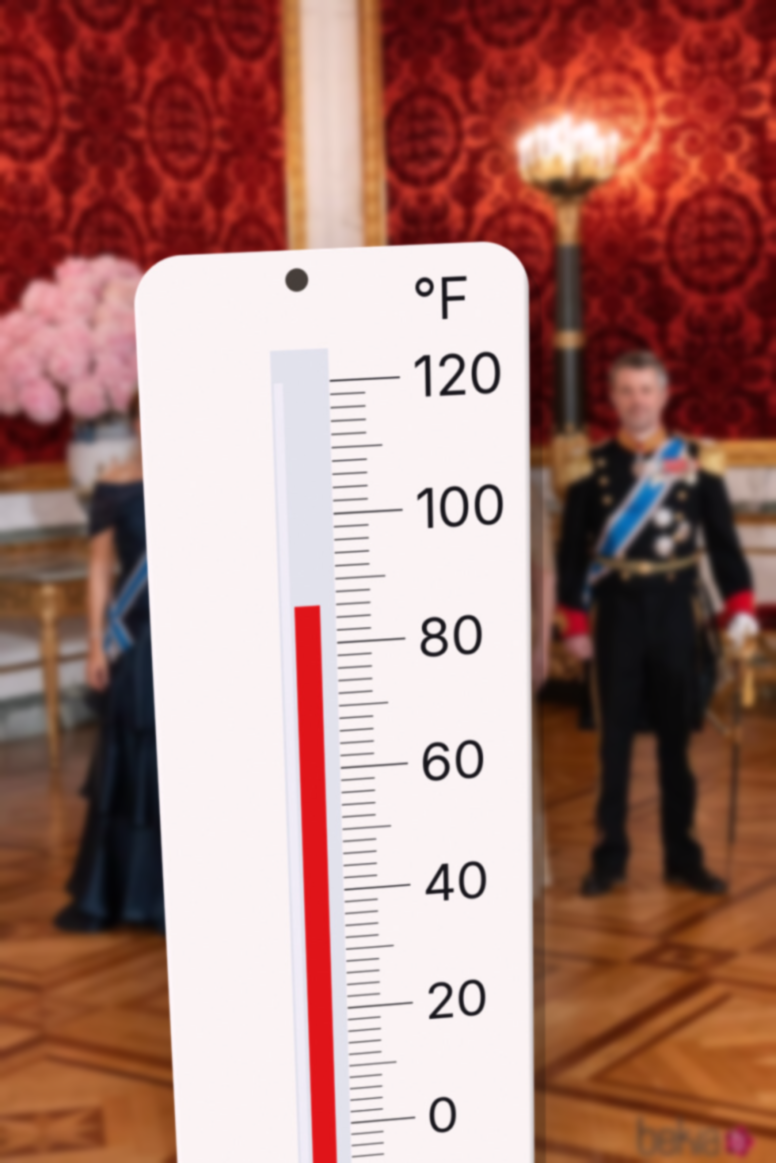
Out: 86 °F
